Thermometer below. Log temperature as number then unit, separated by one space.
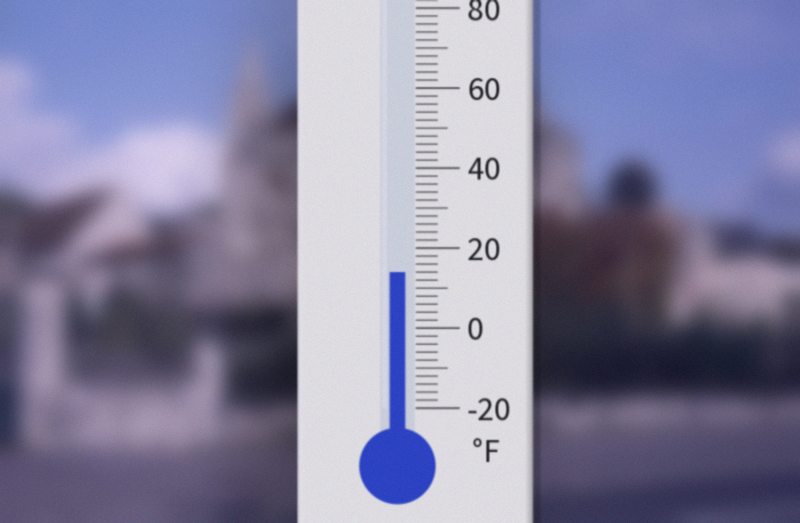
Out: 14 °F
